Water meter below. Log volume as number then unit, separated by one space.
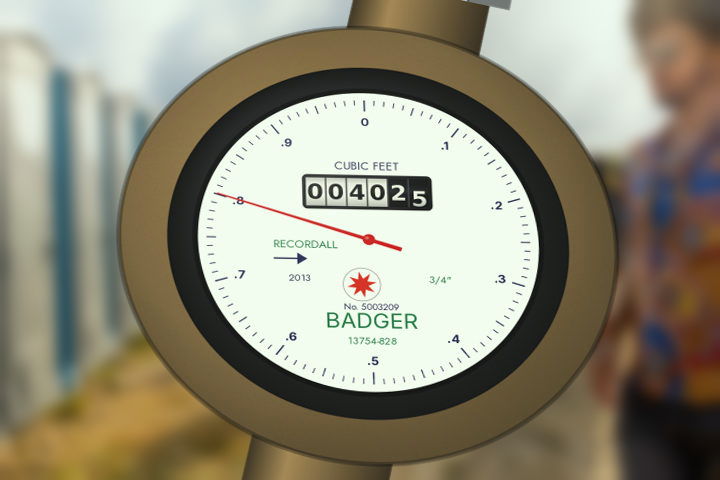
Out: 4024.80 ft³
